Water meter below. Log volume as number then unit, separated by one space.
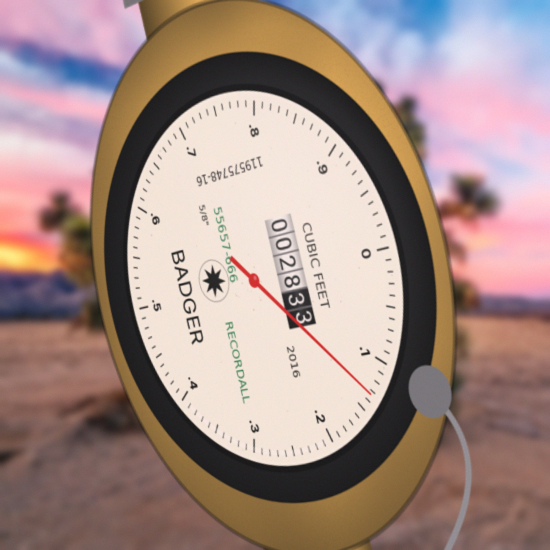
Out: 2833.13 ft³
